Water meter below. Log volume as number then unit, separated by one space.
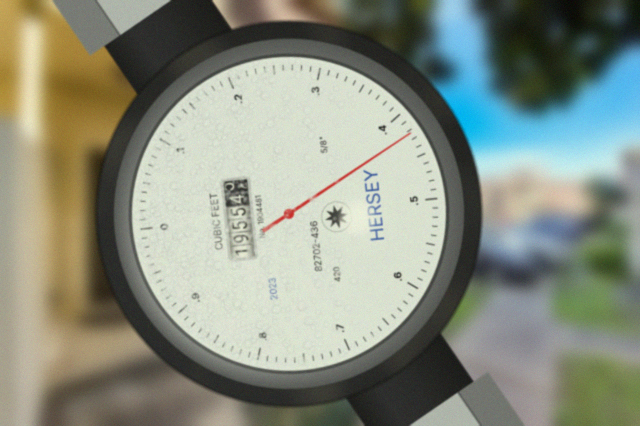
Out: 195545.42 ft³
